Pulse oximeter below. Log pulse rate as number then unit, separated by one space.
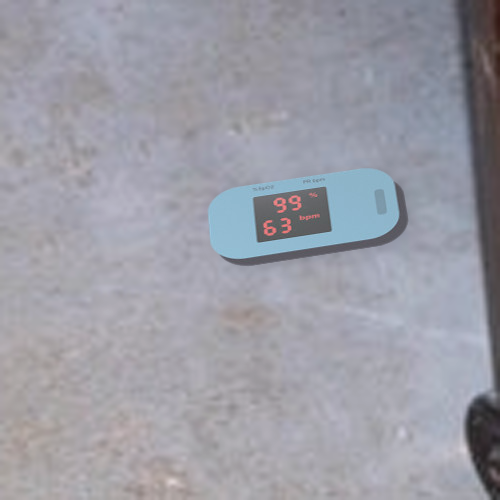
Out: 63 bpm
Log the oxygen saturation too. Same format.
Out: 99 %
